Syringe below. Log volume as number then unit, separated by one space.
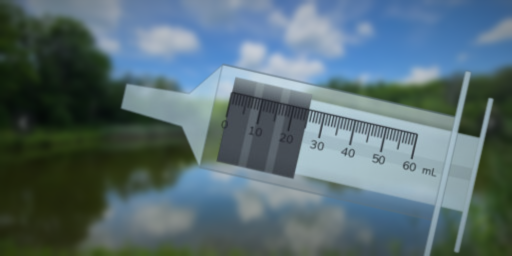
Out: 0 mL
